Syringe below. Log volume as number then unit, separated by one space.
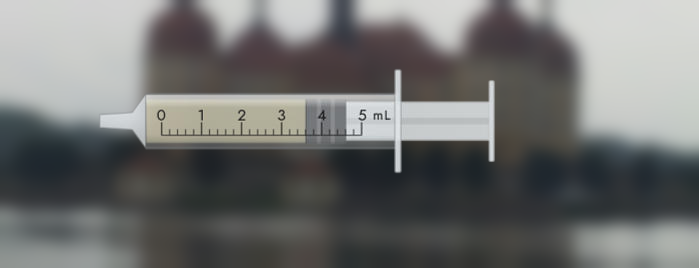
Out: 3.6 mL
